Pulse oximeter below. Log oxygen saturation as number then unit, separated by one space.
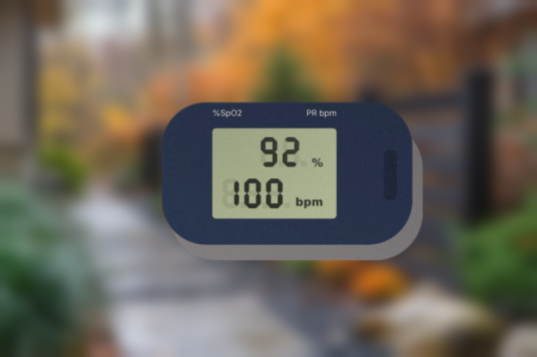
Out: 92 %
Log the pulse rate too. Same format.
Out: 100 bpm
